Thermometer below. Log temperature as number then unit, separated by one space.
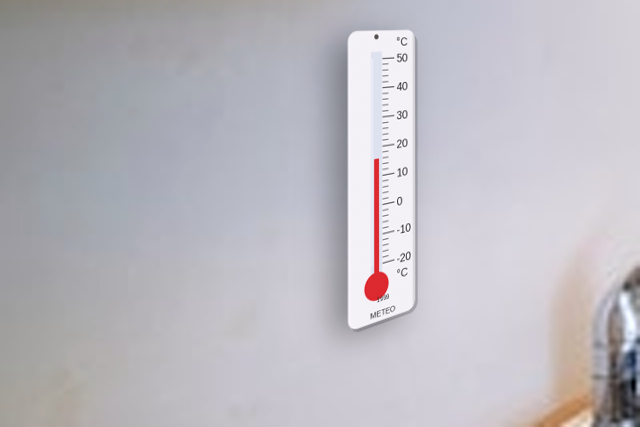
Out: 16 °C
